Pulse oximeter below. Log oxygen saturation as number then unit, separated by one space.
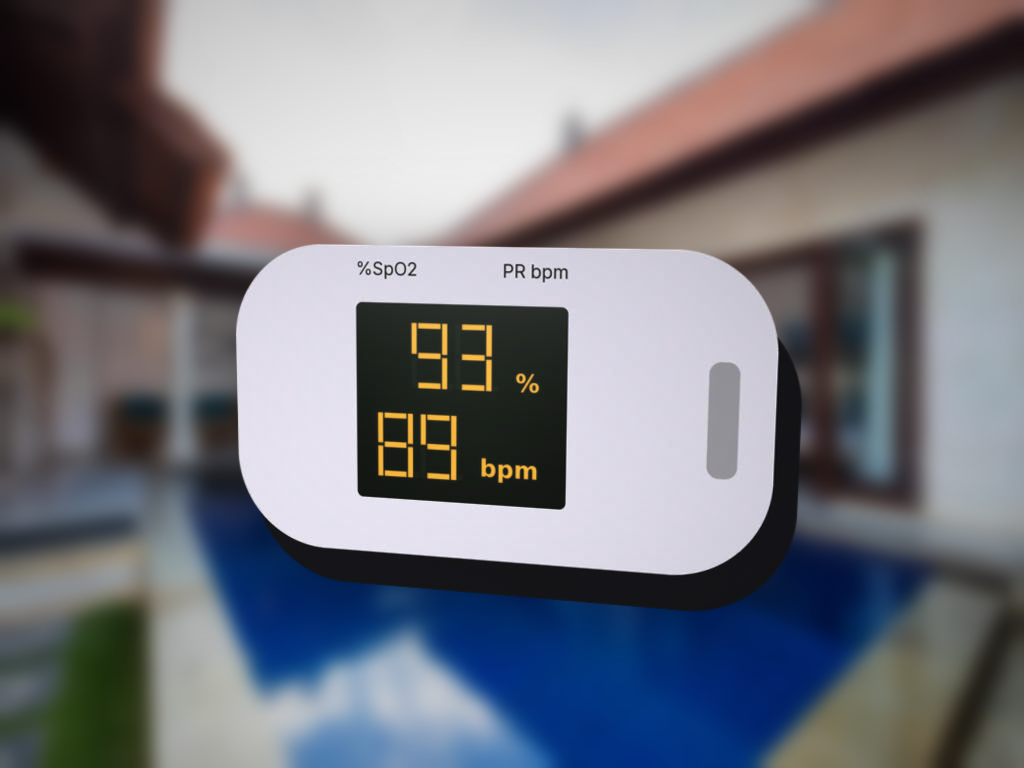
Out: 93 %
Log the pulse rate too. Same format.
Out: 89 bpm
